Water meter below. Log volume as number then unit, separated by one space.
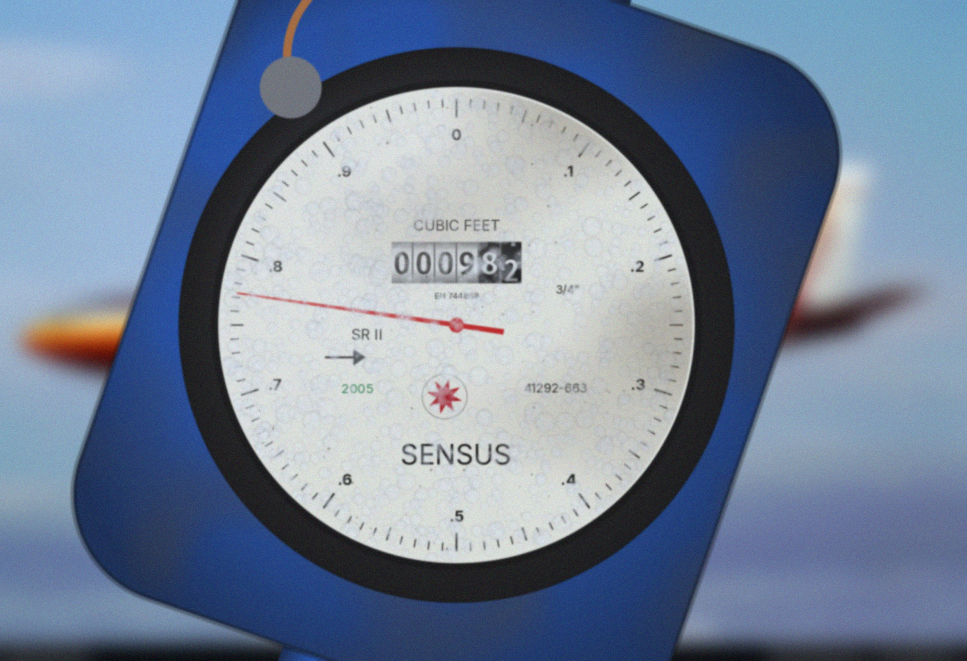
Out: 981.77 ft³
